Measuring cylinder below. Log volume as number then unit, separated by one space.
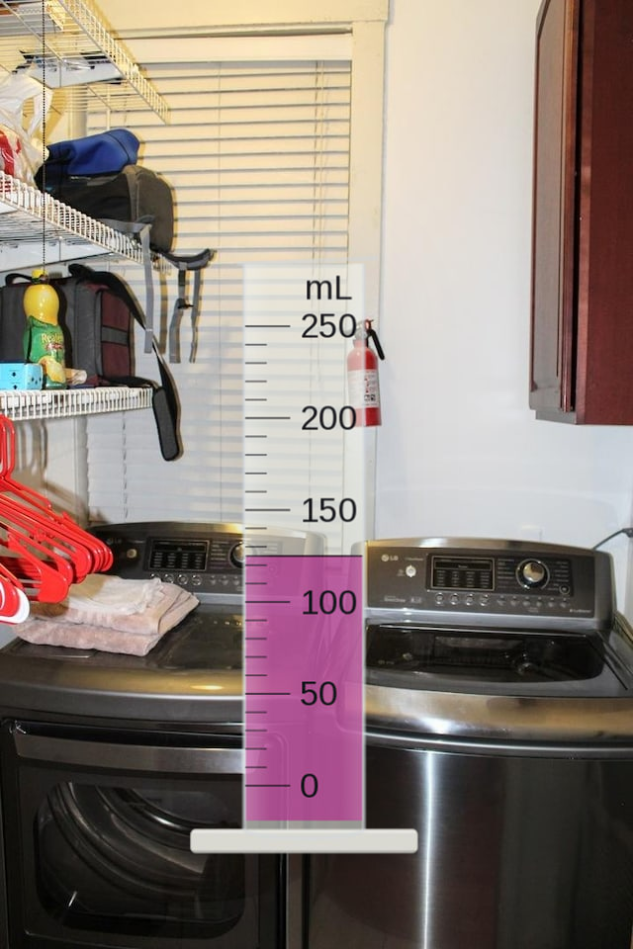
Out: 125 mL
